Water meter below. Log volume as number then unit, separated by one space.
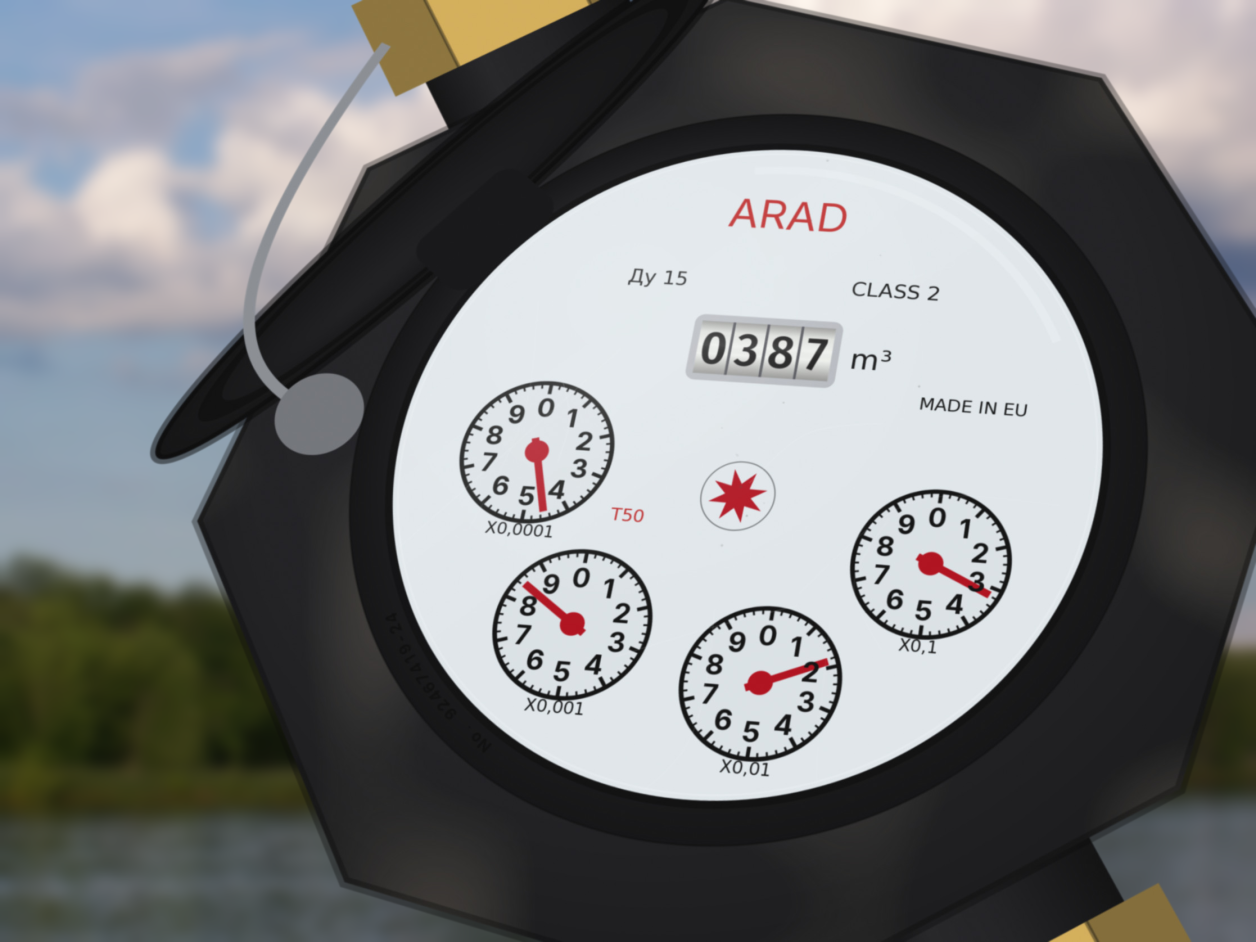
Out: 387.3184 m³
